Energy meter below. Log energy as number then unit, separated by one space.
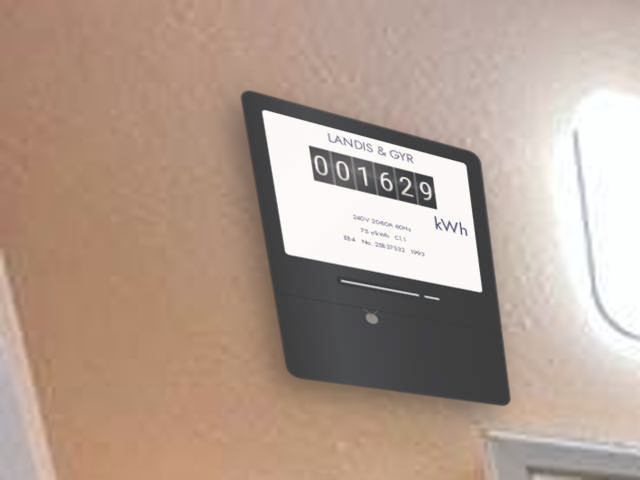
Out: 1629 kWh
